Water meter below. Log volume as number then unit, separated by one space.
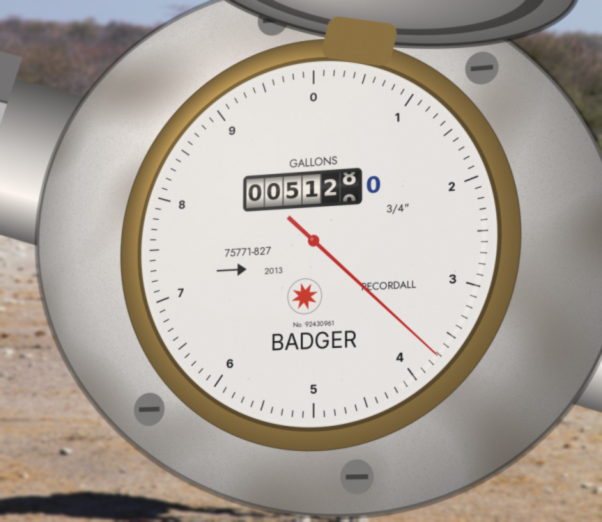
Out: 51283.7 gal
